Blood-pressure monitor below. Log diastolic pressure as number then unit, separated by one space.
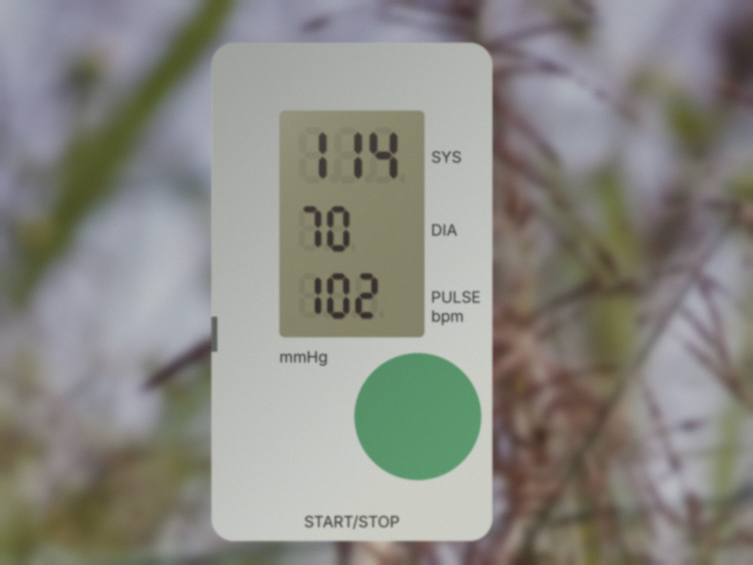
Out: 70 mmHg
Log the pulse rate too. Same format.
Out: 102 bpm
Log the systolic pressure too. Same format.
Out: 114 mmHg
